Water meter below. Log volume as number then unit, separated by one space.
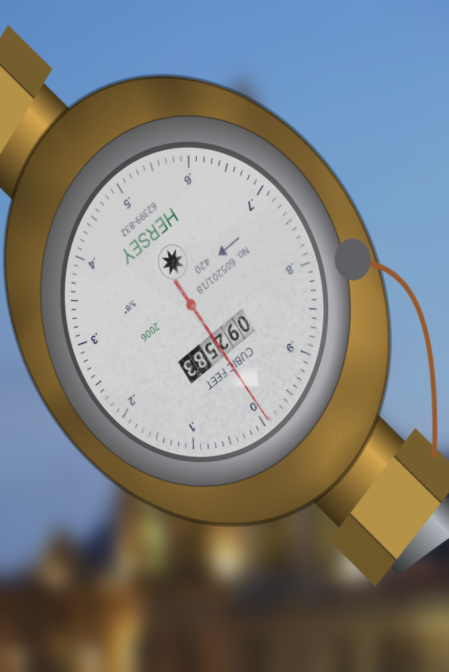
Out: 92582.99 ft³
